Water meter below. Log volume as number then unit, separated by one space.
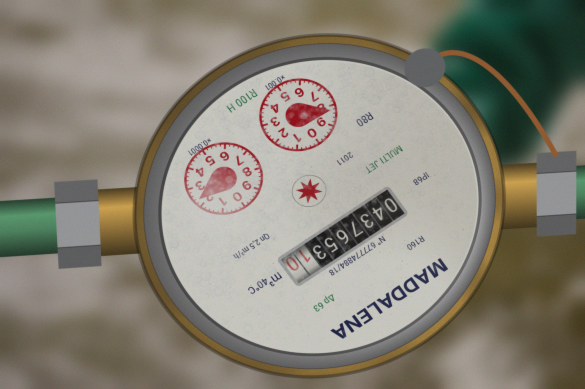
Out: 437653.0982 m³
